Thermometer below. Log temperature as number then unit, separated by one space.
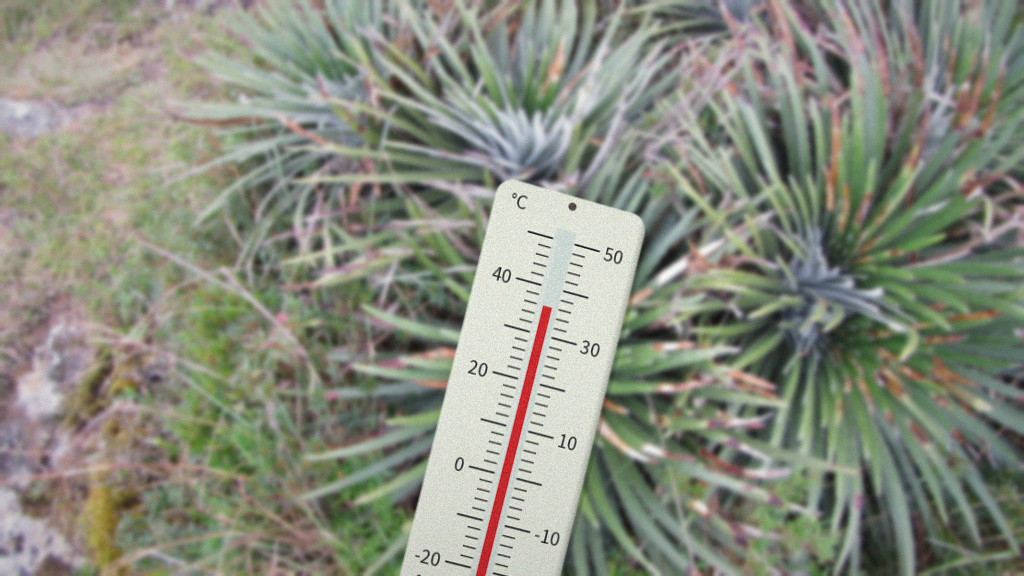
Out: 36 °C
